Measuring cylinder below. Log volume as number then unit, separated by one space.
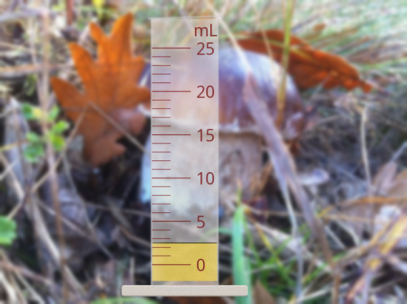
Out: 2.5 mL
